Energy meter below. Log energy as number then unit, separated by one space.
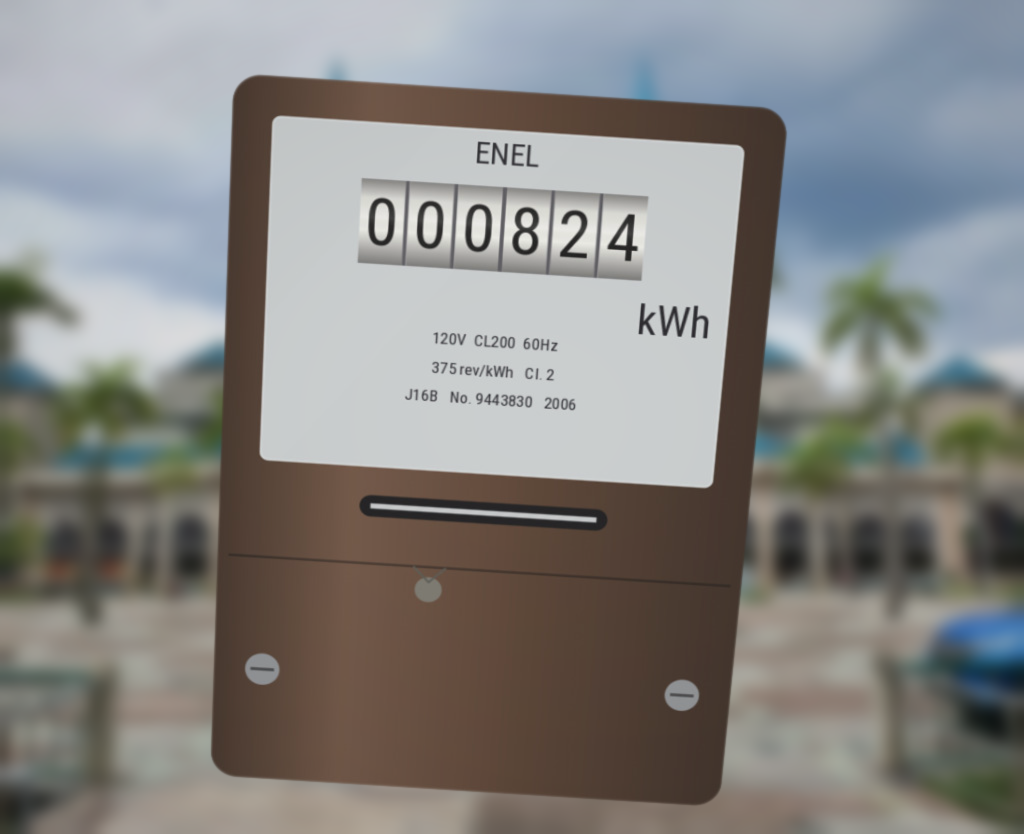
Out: 824 kWh
